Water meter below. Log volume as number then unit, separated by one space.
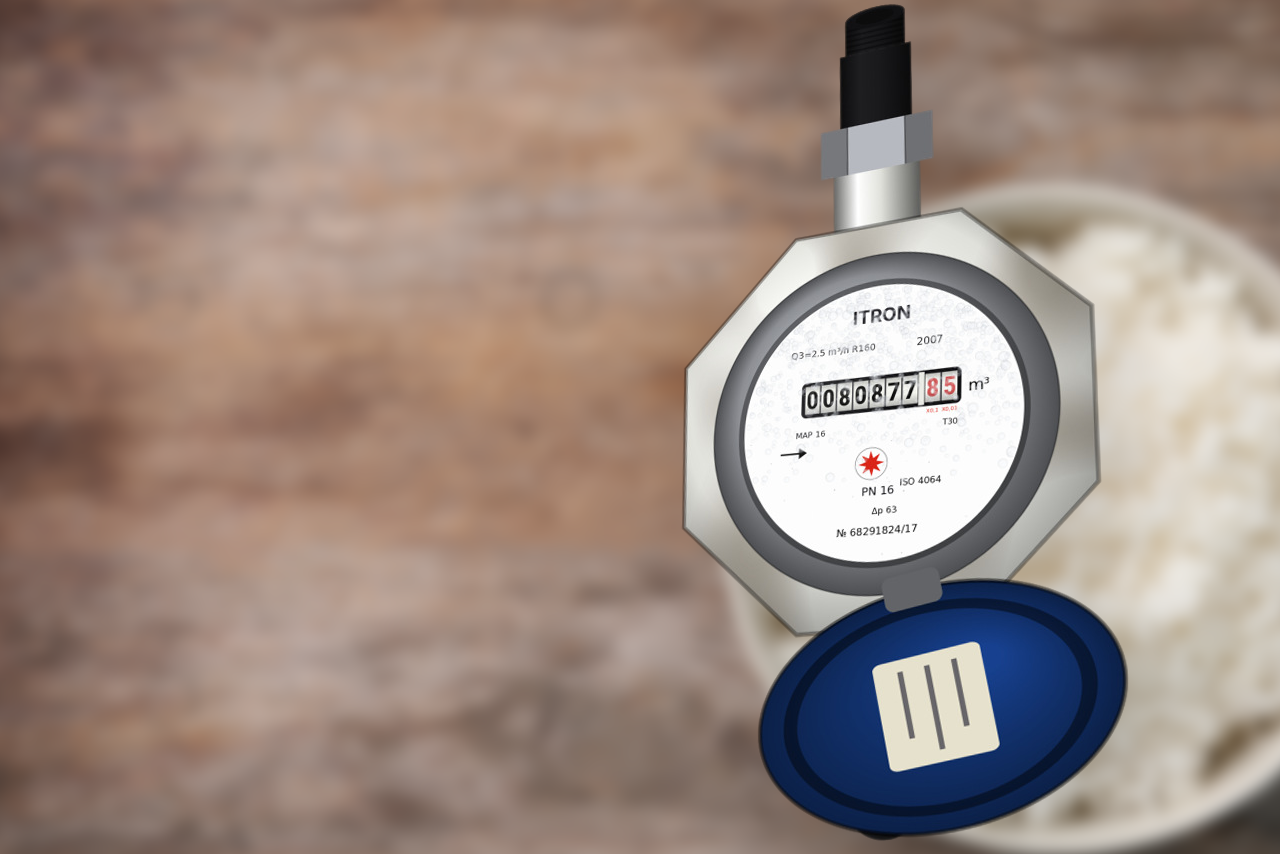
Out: 80877.85 m³
